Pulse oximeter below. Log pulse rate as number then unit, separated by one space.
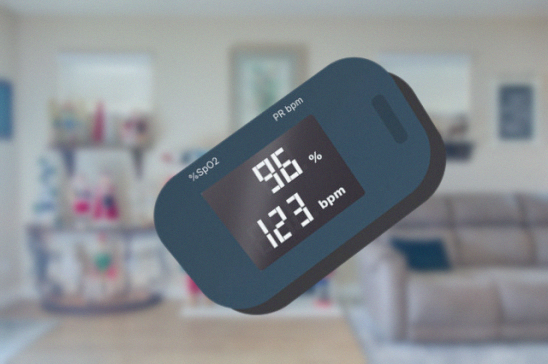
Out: 123 bpm
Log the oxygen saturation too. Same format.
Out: 96 %
